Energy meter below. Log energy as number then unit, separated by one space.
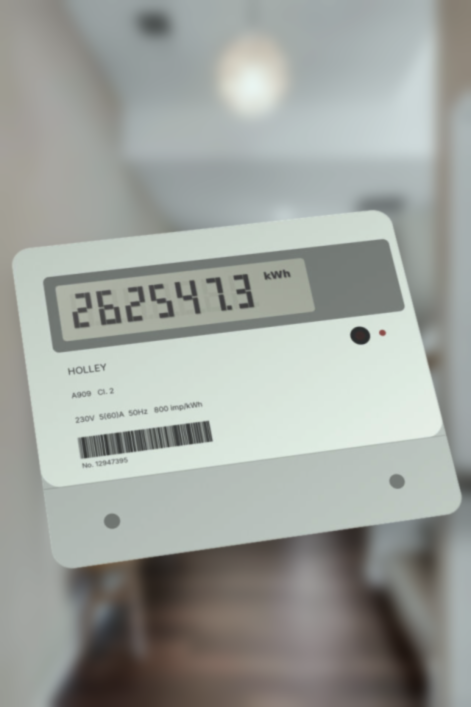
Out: 262547.3 kWh
